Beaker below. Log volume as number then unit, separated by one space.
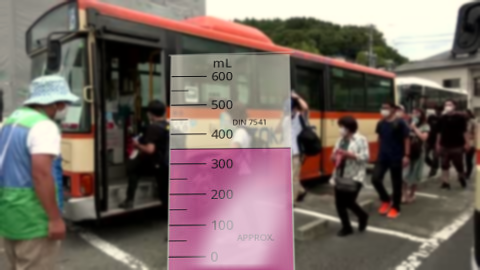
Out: 350 mL
